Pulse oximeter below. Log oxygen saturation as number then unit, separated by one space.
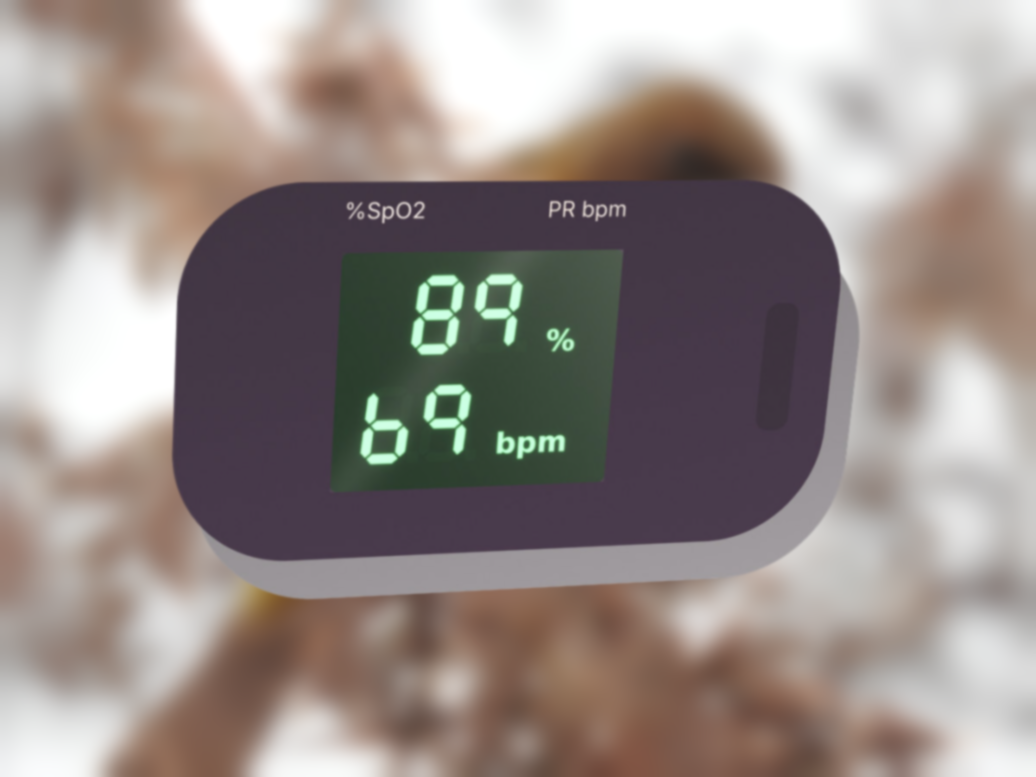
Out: 89 %
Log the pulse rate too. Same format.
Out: 69 bpm
